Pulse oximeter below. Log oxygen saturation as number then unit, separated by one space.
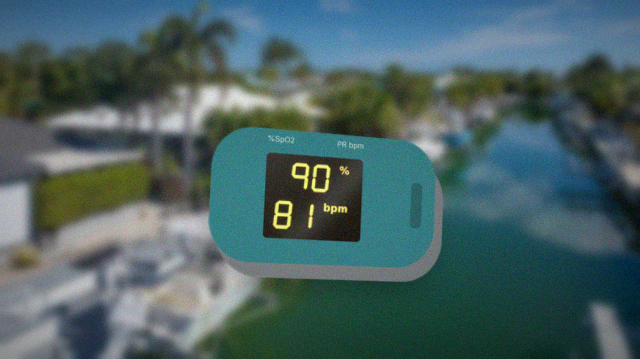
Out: 90 %
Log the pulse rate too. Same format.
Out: 81 bpm
